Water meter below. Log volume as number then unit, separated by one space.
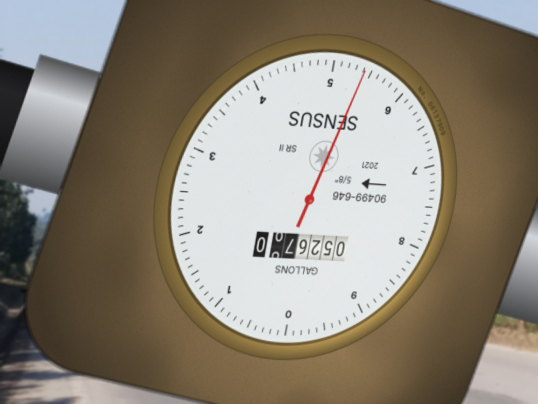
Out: 526785.4 gal
